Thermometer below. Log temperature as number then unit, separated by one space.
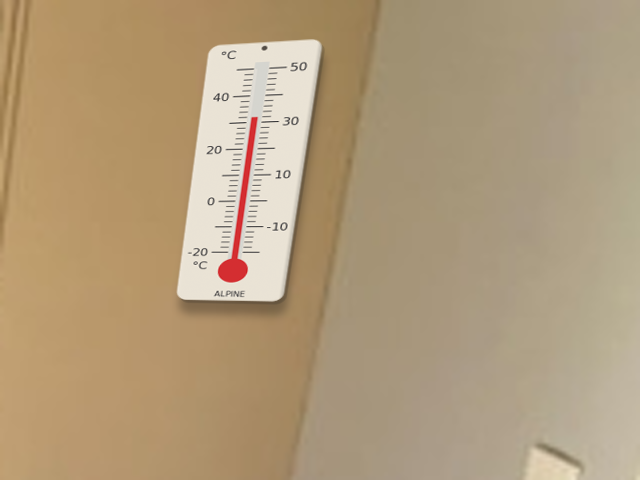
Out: 32 °C
